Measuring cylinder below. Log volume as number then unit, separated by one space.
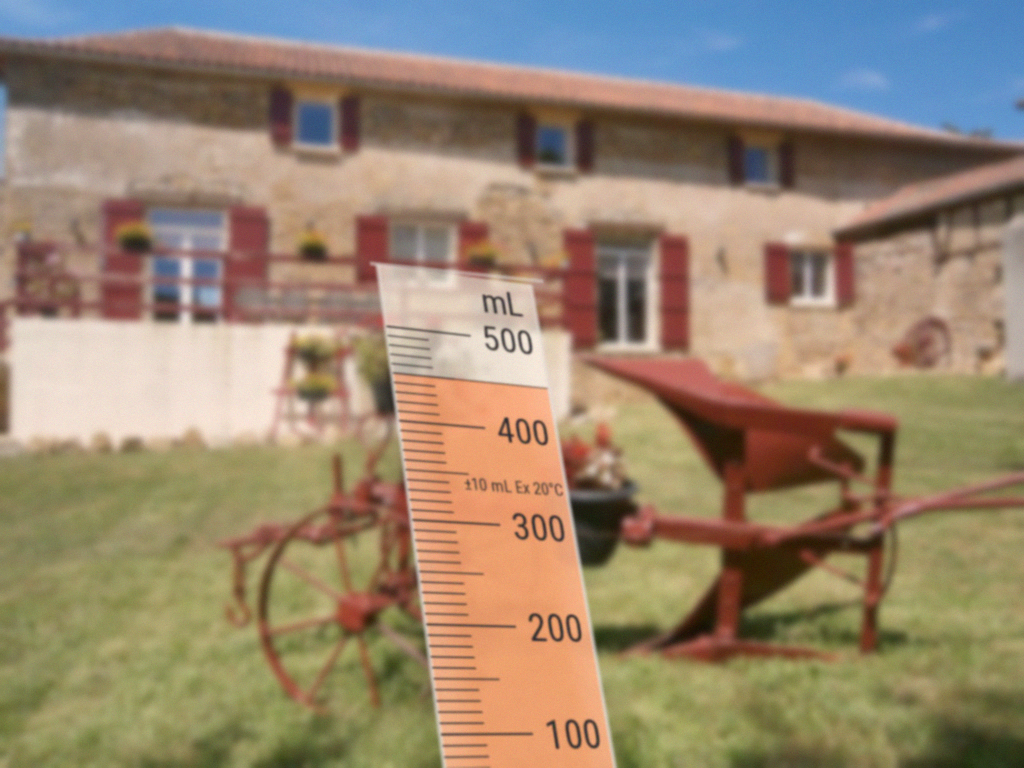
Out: 450 mL
